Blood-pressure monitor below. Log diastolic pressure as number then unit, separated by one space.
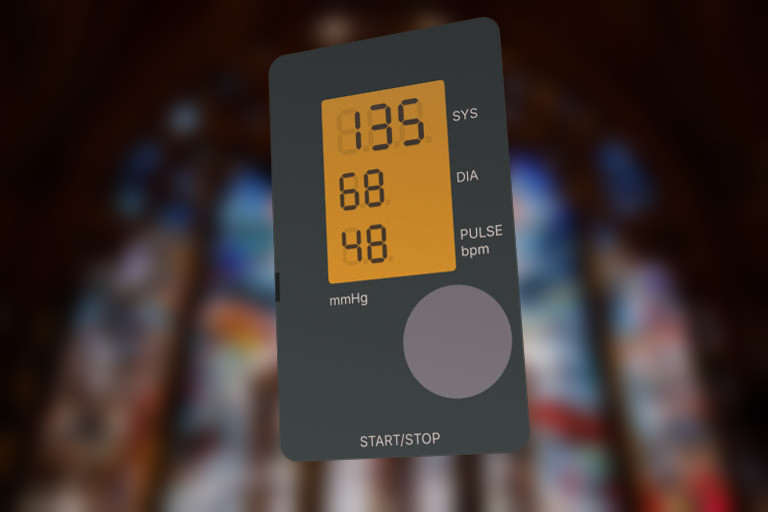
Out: 68 mmHg
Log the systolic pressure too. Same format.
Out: 135 mmHg
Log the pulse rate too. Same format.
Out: 48 bpm
